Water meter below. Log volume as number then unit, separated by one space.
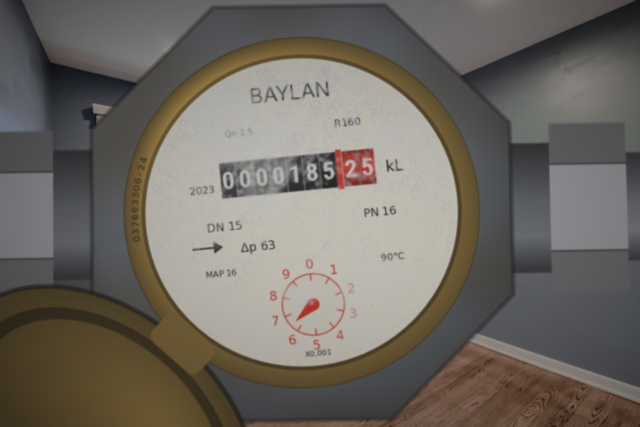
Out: 185.256 kL
